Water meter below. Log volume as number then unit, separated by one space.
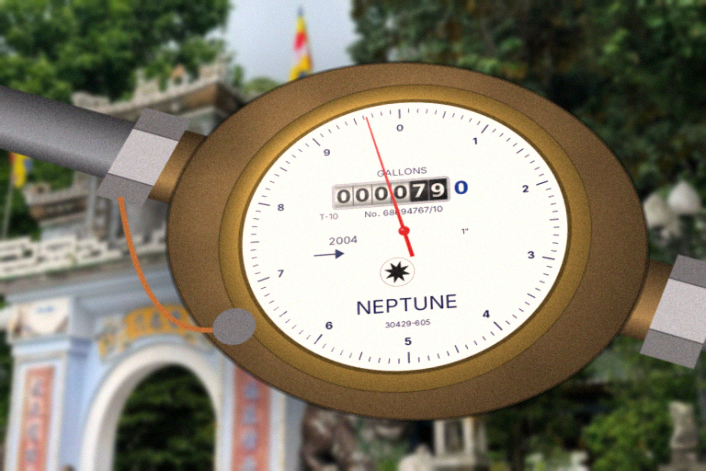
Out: 789.6 gal
